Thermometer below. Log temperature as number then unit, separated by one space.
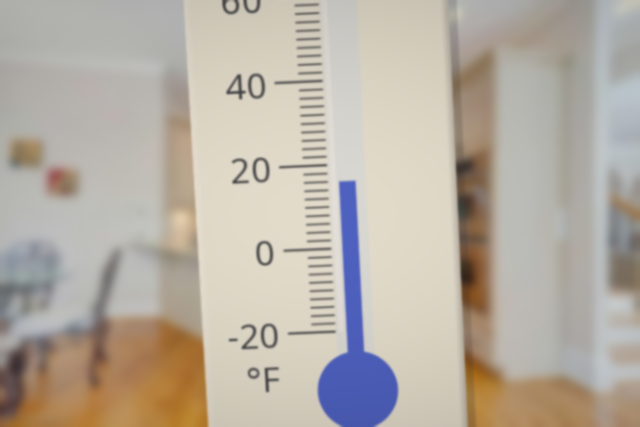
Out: 16 °F
